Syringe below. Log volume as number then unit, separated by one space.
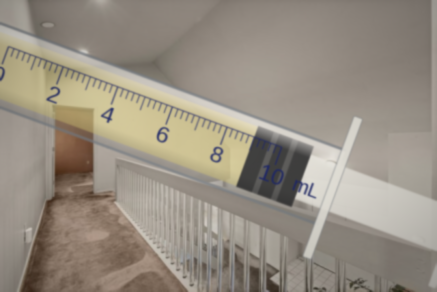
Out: 9 mL
